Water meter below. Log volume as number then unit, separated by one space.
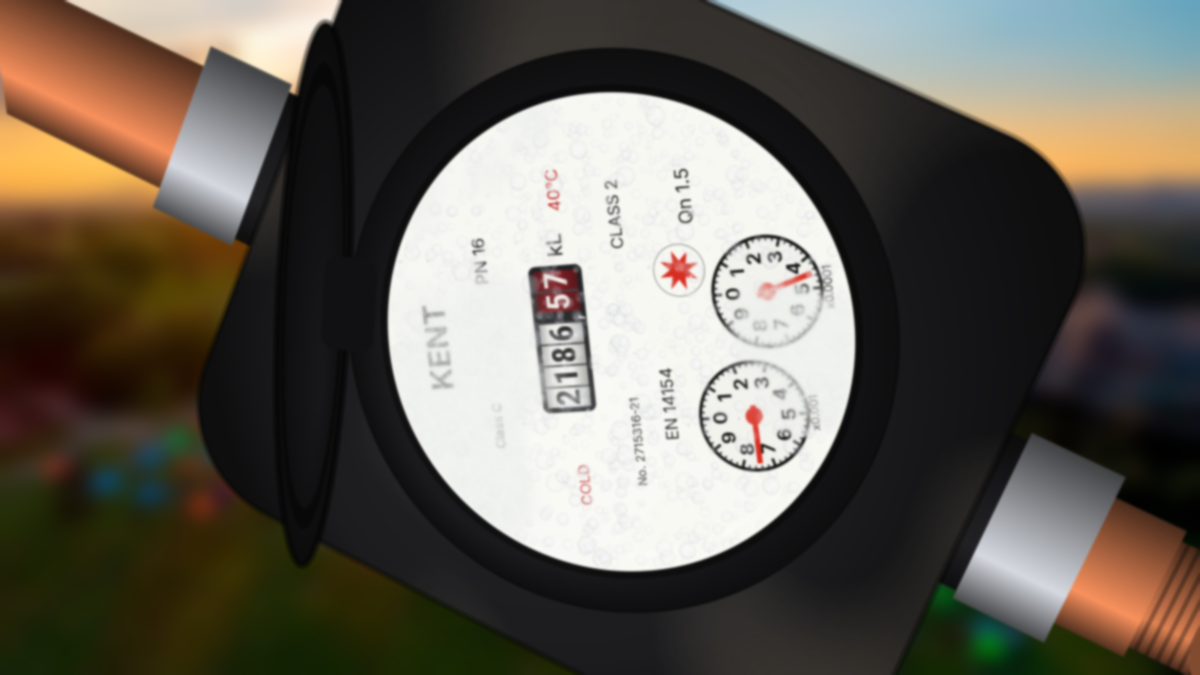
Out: 2186.5774 kL
